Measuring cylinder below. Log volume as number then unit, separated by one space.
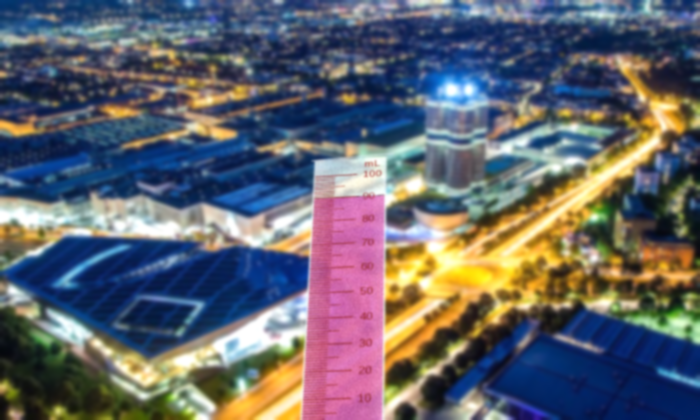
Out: 90 mL
